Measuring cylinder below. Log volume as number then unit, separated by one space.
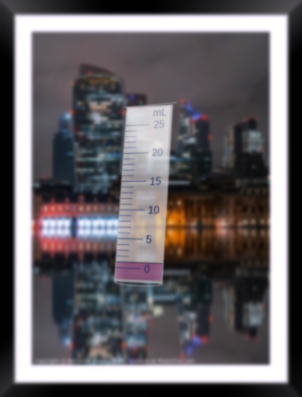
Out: 1 mL
